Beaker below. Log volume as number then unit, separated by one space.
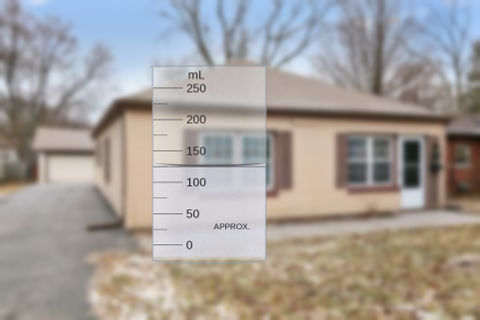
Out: 125 mL
